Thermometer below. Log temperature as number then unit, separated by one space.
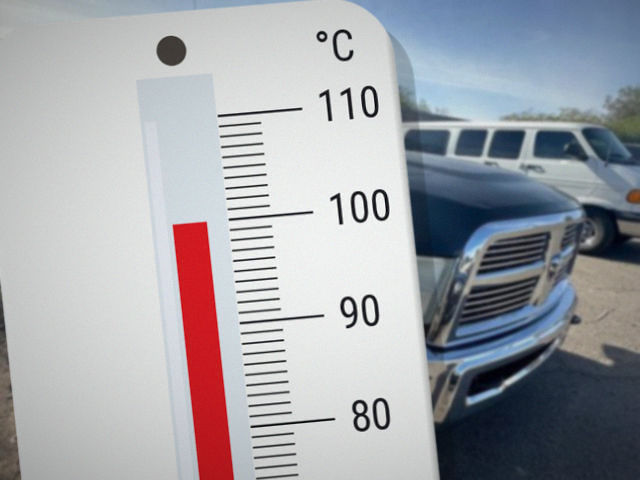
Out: 100 °C
